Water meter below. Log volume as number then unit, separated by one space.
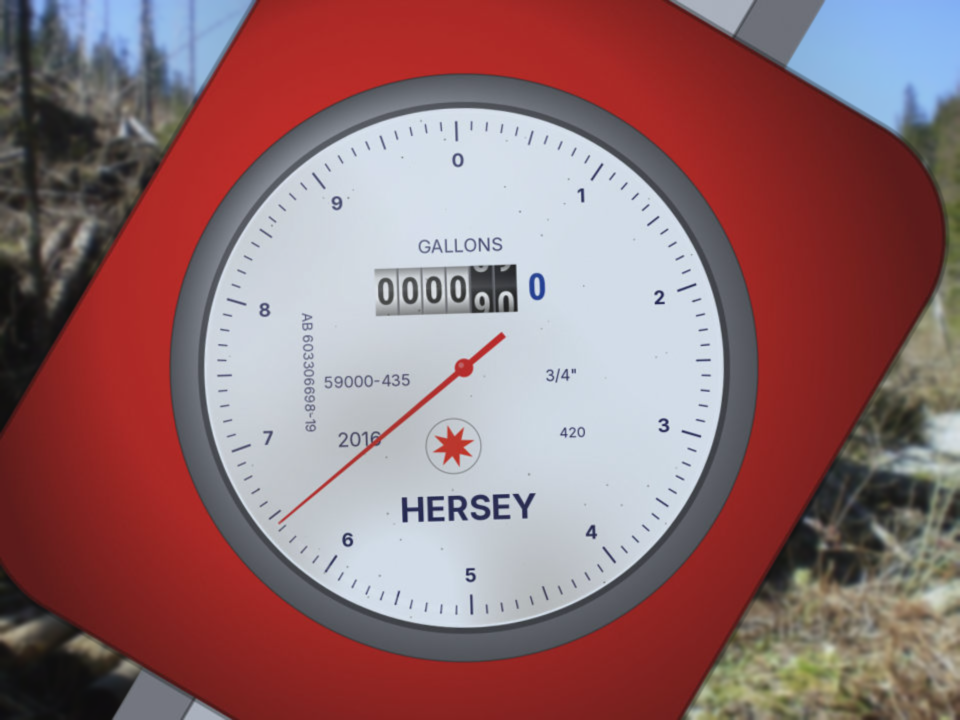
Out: 896.4 gal
